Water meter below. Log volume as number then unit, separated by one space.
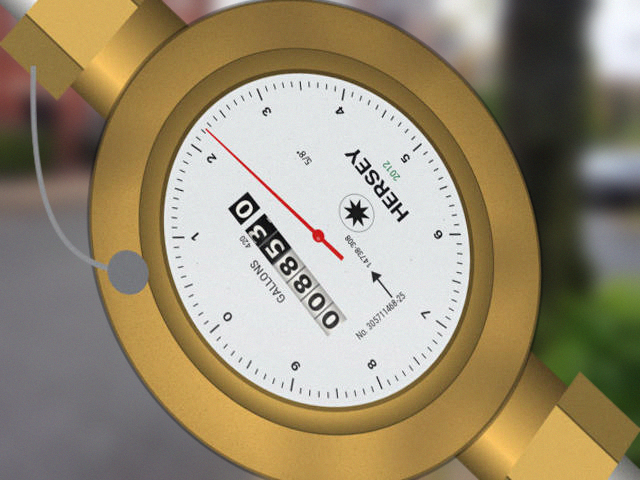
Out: 88532.2 gal
